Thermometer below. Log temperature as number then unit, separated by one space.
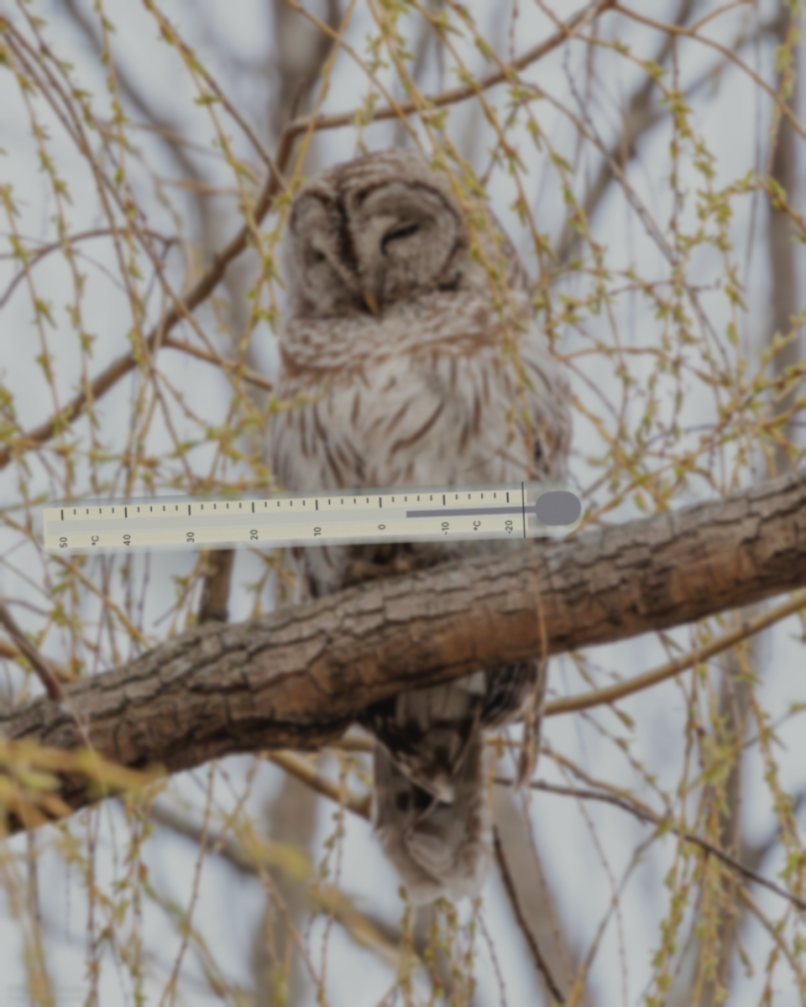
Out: -4 °C
